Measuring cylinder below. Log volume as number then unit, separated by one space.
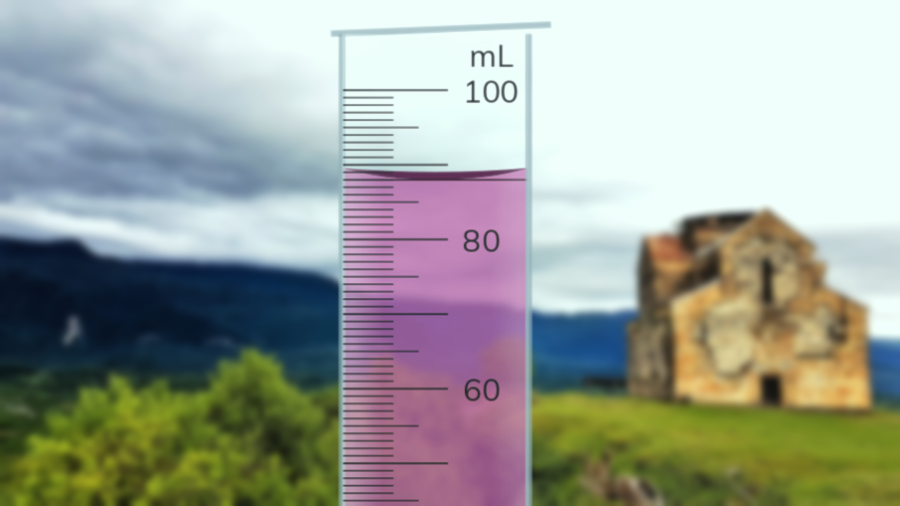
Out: 88 mL
